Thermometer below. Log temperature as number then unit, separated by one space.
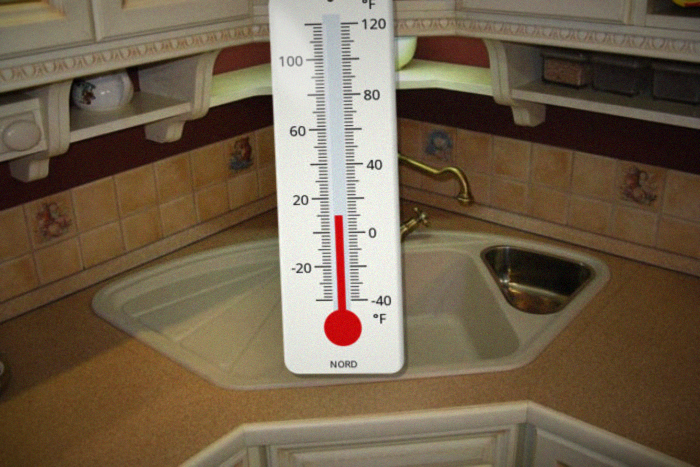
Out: 10 °F
